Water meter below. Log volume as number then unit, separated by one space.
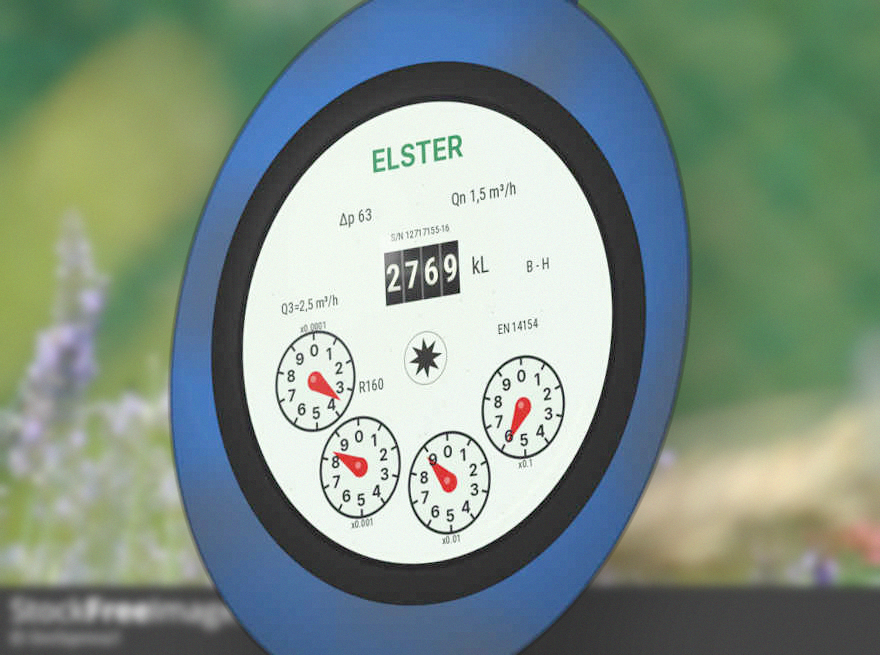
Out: 2769.5883 kL
